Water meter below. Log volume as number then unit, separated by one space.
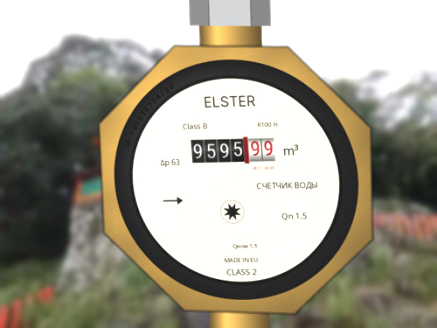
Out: 9595.99 m³
